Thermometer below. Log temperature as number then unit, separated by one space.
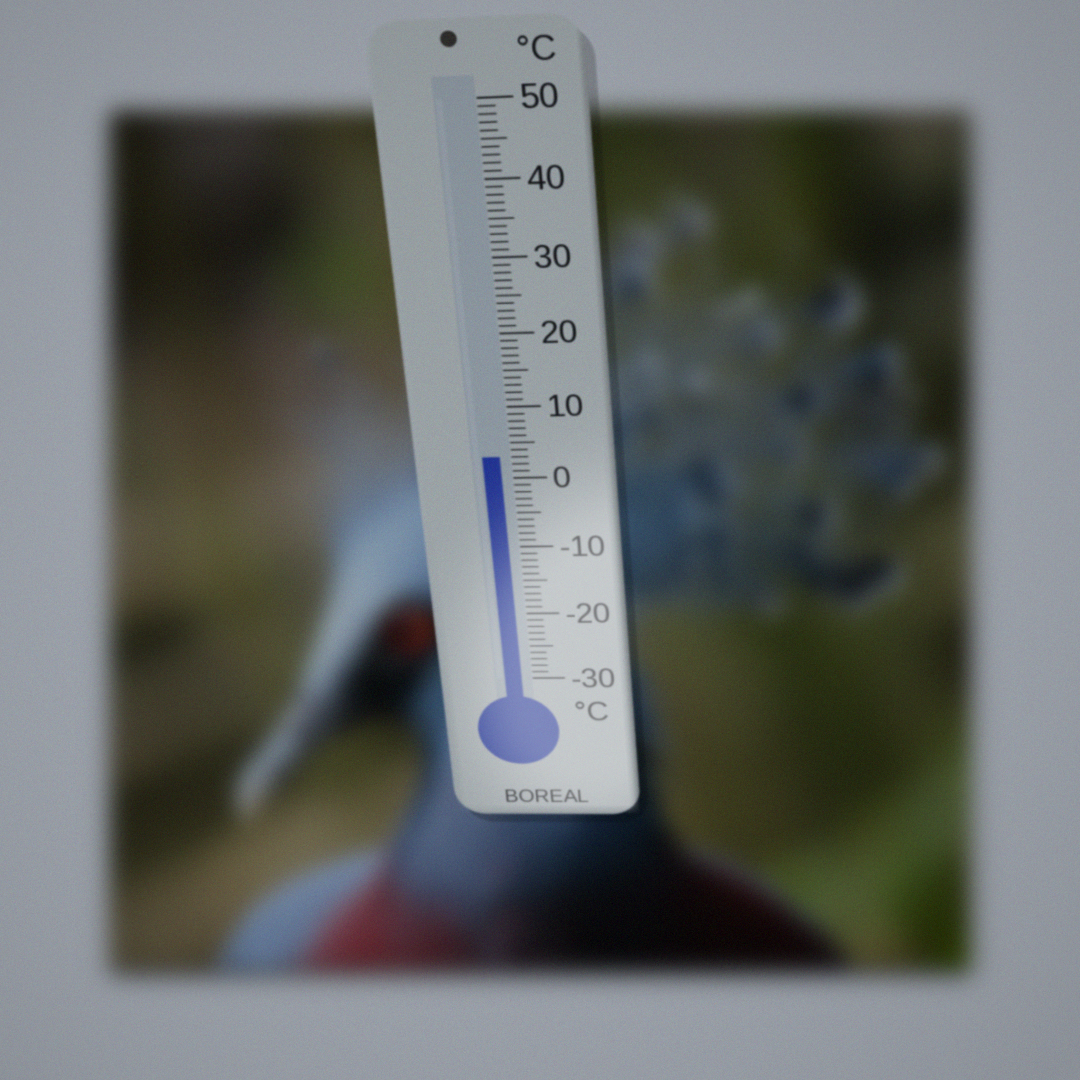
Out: 3 °C
